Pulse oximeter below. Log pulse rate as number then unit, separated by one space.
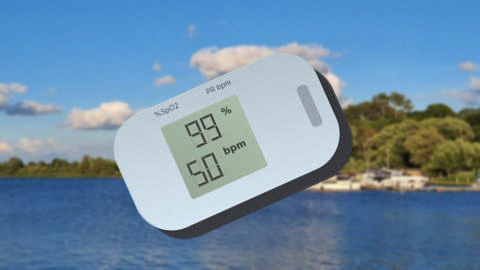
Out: 50 bpm
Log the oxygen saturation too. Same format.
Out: 99 %
